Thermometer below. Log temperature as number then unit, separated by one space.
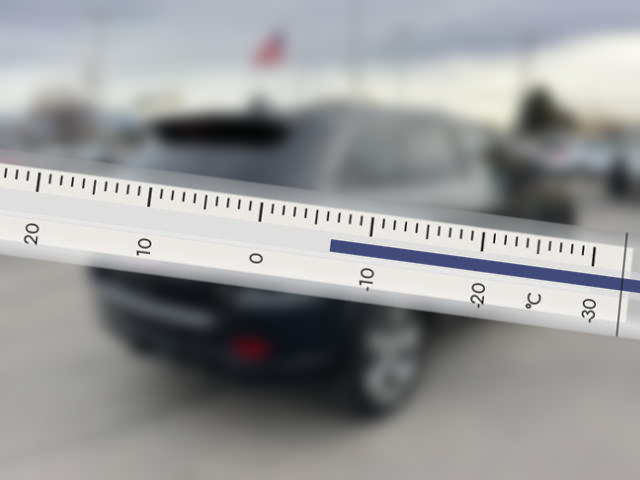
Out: -6.5 °C
